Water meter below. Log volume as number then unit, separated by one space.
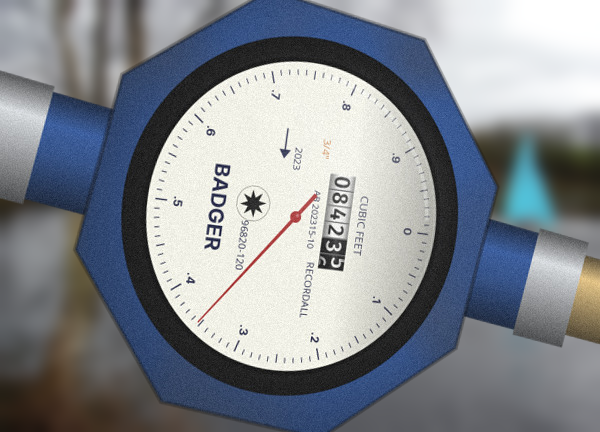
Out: 84235.35 ft³
